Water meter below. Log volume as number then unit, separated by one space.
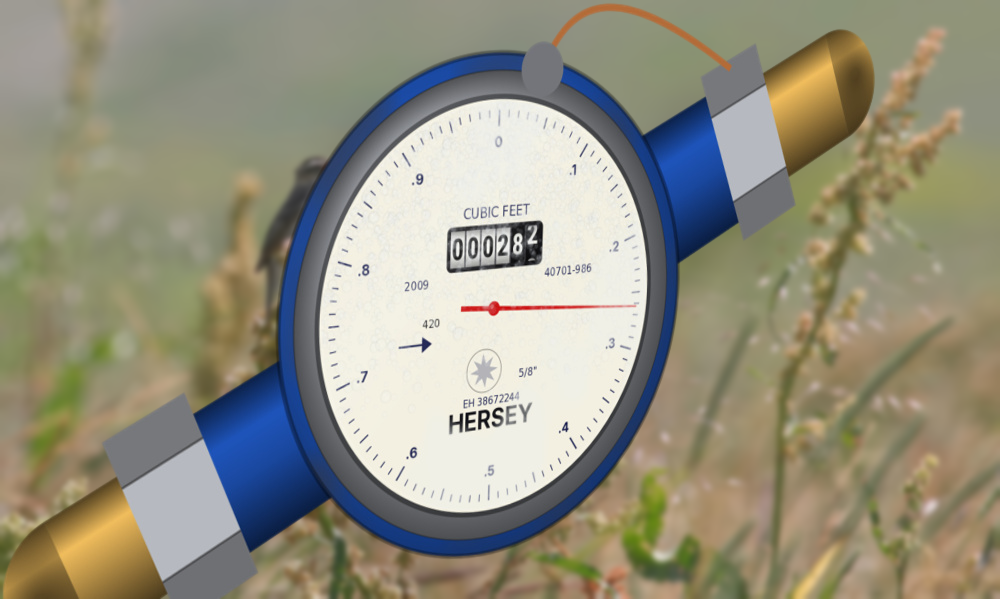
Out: 282.26 ft³
